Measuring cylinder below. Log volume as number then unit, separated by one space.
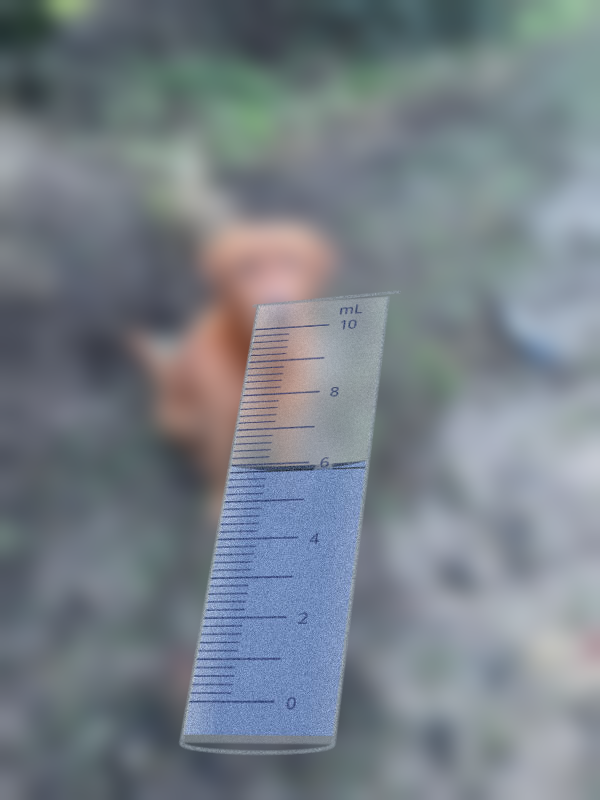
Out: 5.8 mL
